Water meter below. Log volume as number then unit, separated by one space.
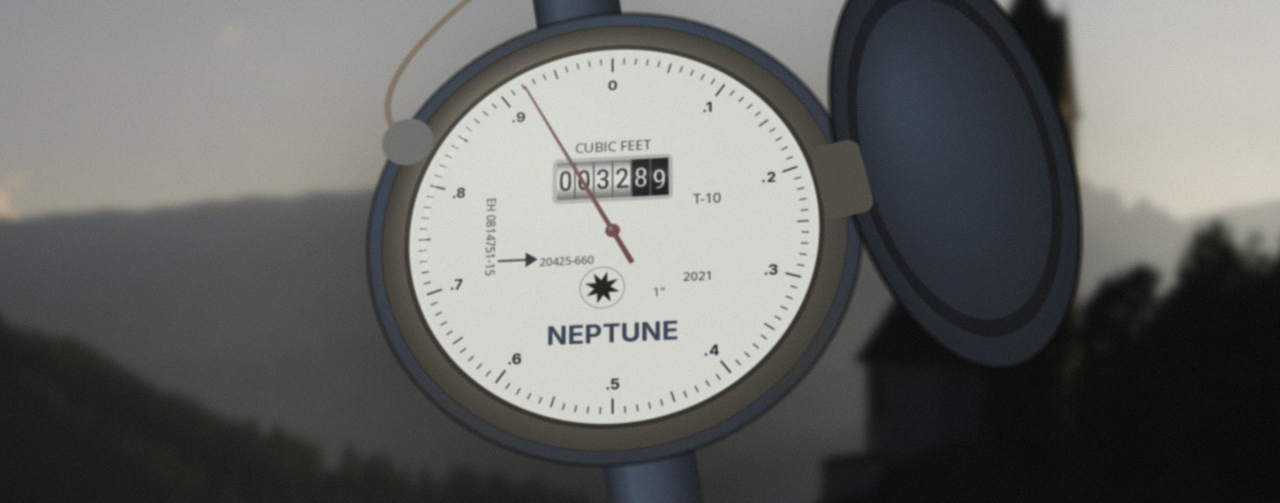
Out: 3288.92 ft³
